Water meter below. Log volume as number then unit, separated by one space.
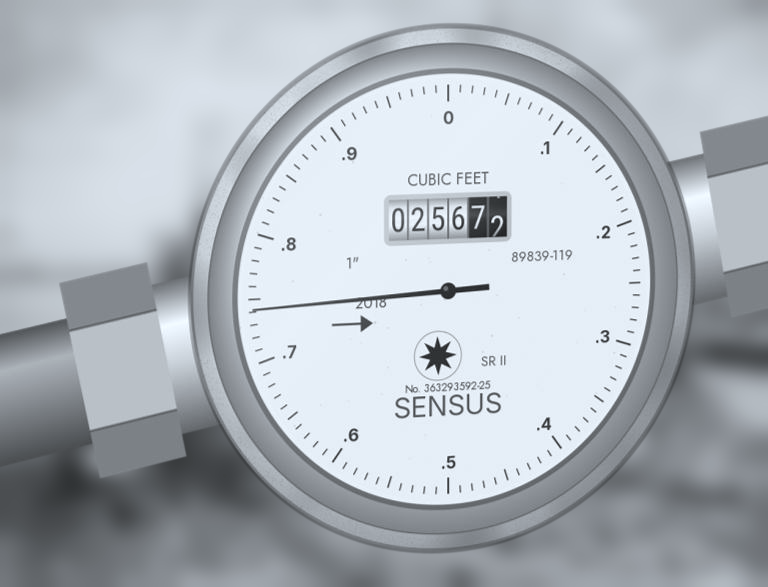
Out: 25671.74 ft³
